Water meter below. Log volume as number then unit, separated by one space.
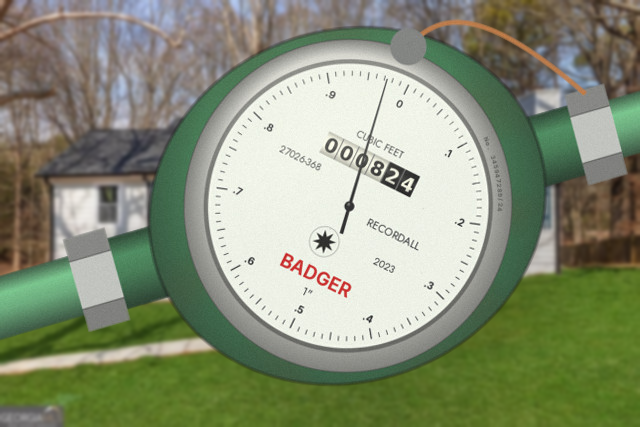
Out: 823.97 ft³
